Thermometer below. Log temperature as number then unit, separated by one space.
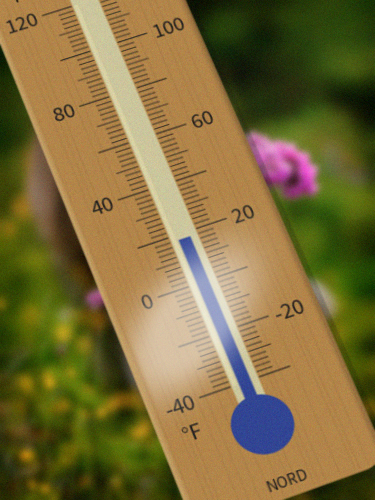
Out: 18 °F
